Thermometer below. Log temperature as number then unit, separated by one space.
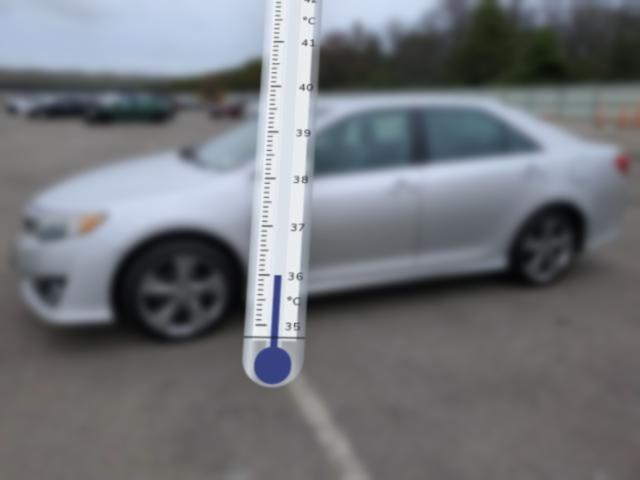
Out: 36 °C
